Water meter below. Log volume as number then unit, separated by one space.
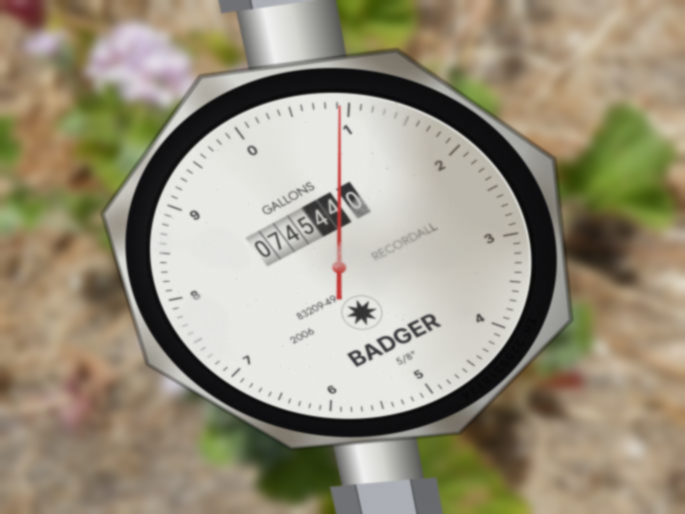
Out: 745440.9 gal
